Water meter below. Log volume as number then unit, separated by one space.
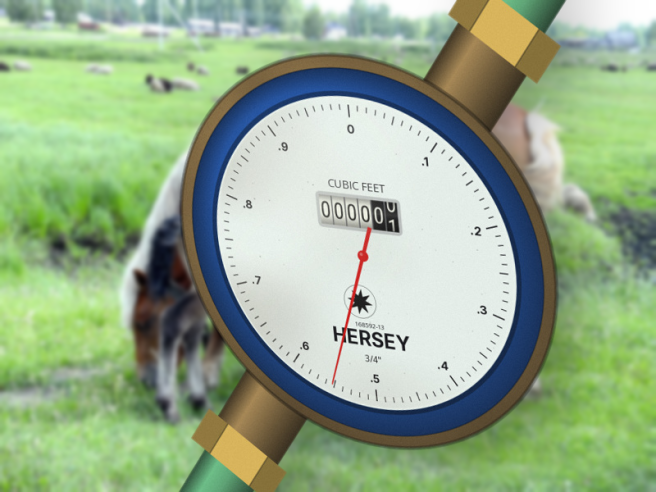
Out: 0.55 ft³
